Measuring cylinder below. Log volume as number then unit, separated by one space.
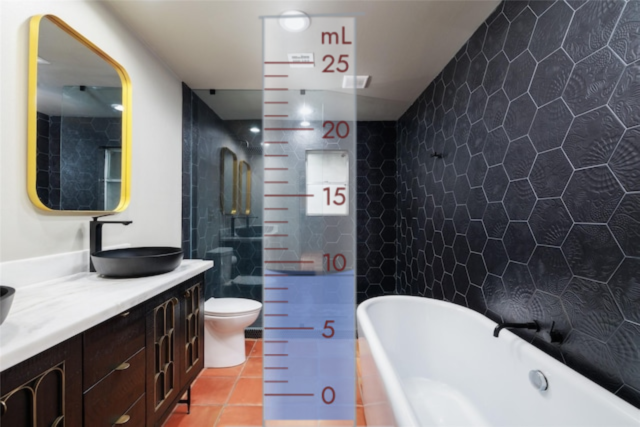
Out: 9 mL
